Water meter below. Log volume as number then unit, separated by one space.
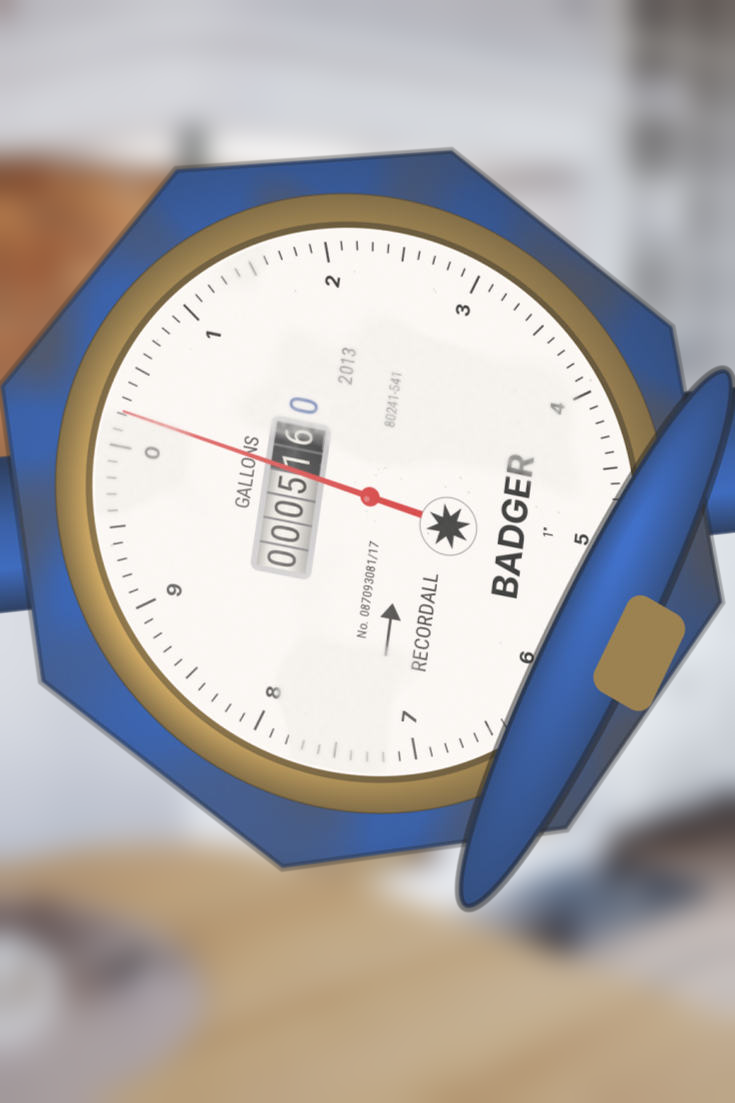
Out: 5160.2 gal
